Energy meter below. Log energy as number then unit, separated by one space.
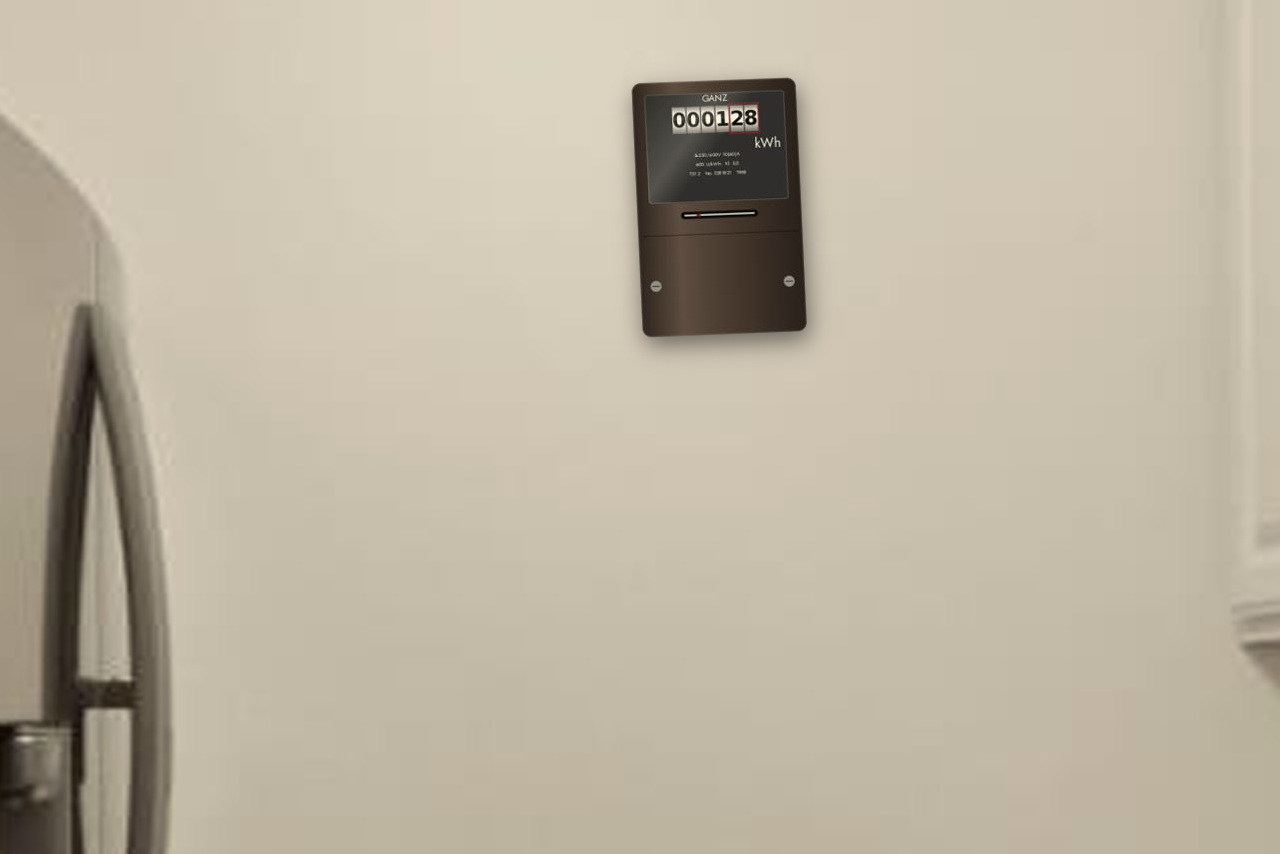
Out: 1.28 kWh
